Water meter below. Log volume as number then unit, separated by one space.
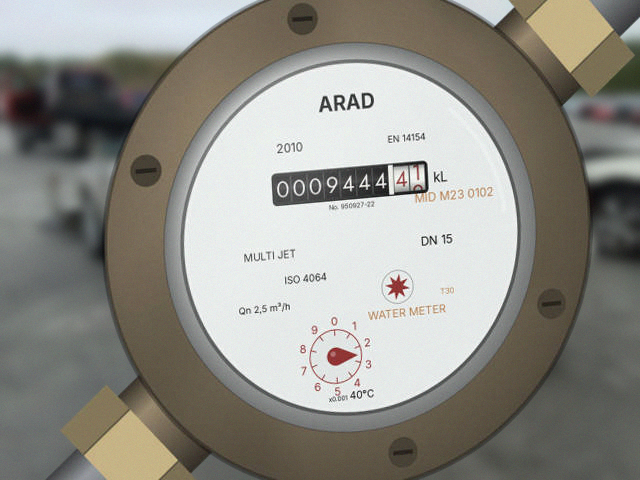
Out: 9444.412 kL
